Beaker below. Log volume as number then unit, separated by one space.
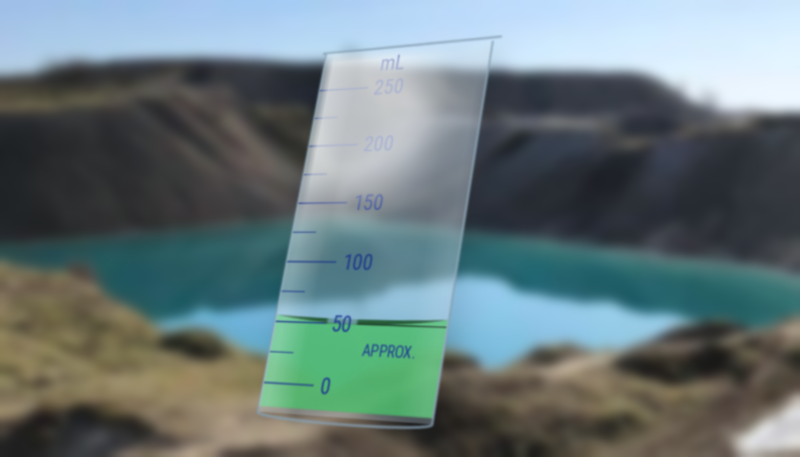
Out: 50 mL
